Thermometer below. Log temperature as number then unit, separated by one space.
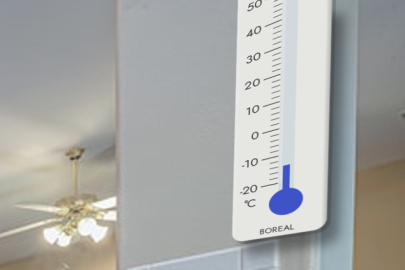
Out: -14 °C
